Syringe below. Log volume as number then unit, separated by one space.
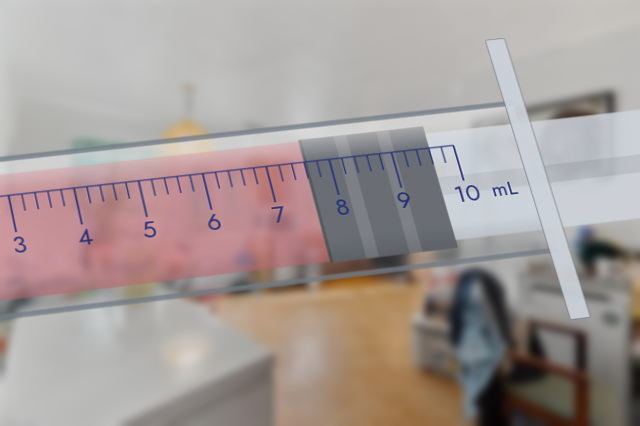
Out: 7.6 mL
